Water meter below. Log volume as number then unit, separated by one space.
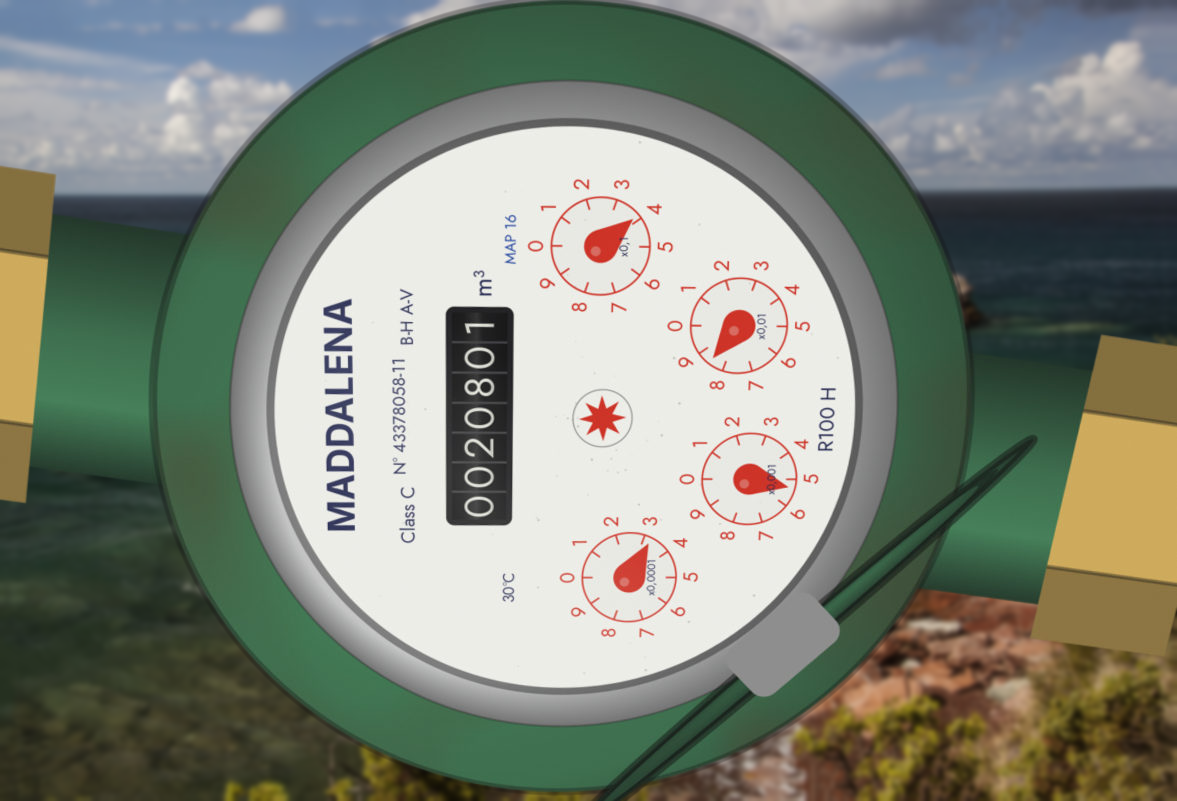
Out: 20801.3853 m³
